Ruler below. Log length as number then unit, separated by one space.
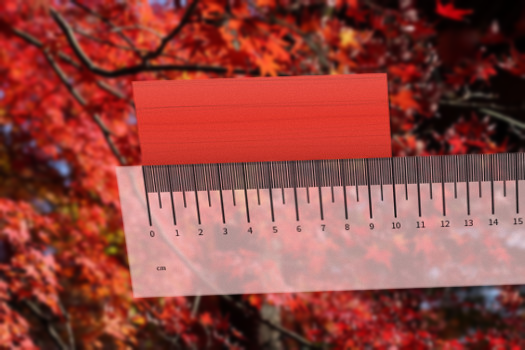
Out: 10 cm
